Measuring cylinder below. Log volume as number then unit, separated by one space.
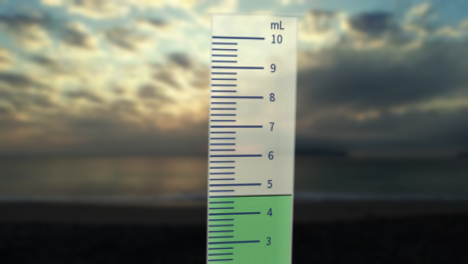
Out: 4.6 mL
